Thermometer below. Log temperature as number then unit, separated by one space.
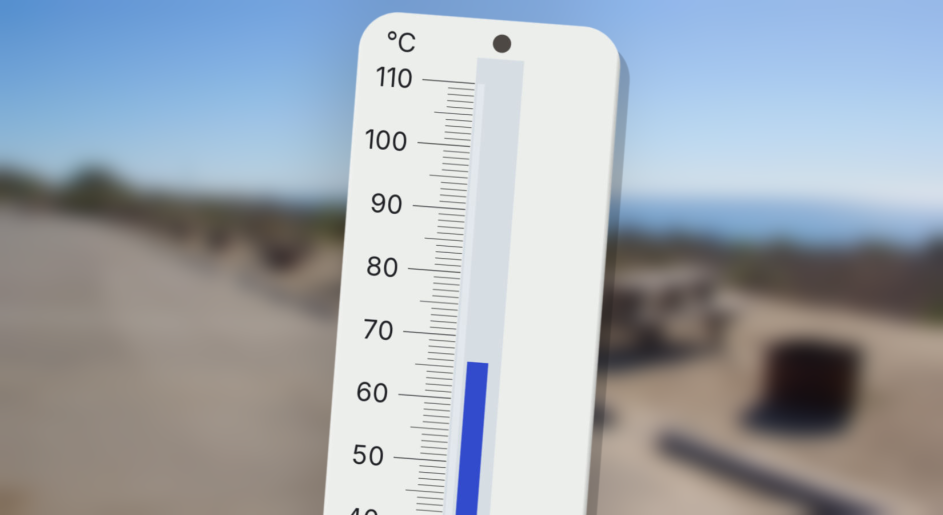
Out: 66 °C
